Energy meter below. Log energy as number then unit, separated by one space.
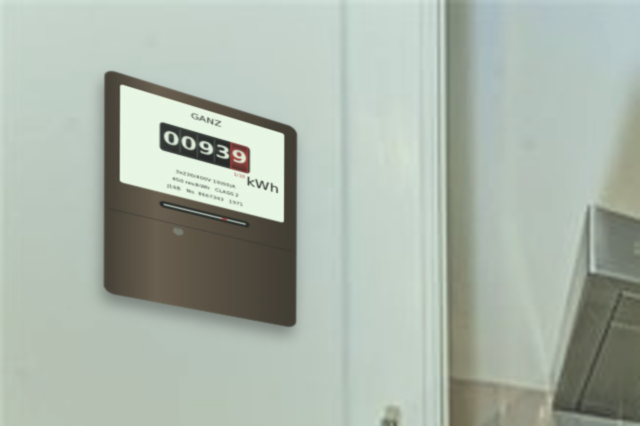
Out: 93.9 kWh
